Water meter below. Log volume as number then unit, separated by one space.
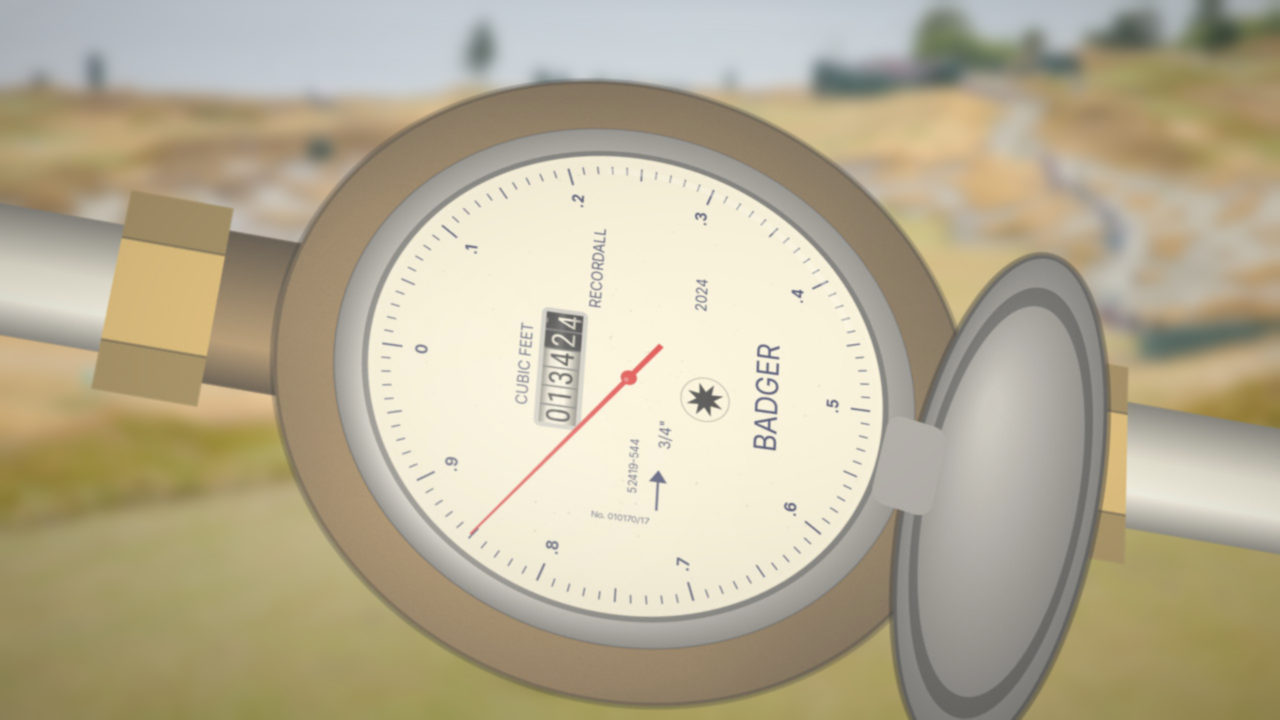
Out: 13423.85 ft³
